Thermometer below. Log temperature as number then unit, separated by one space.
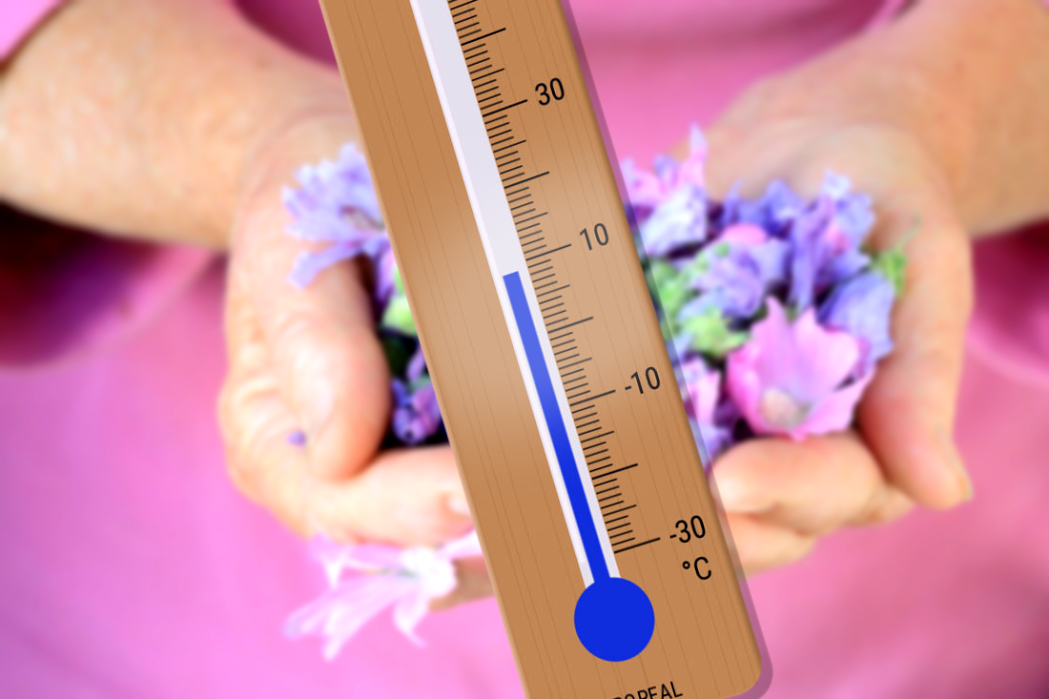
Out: 9 °C
